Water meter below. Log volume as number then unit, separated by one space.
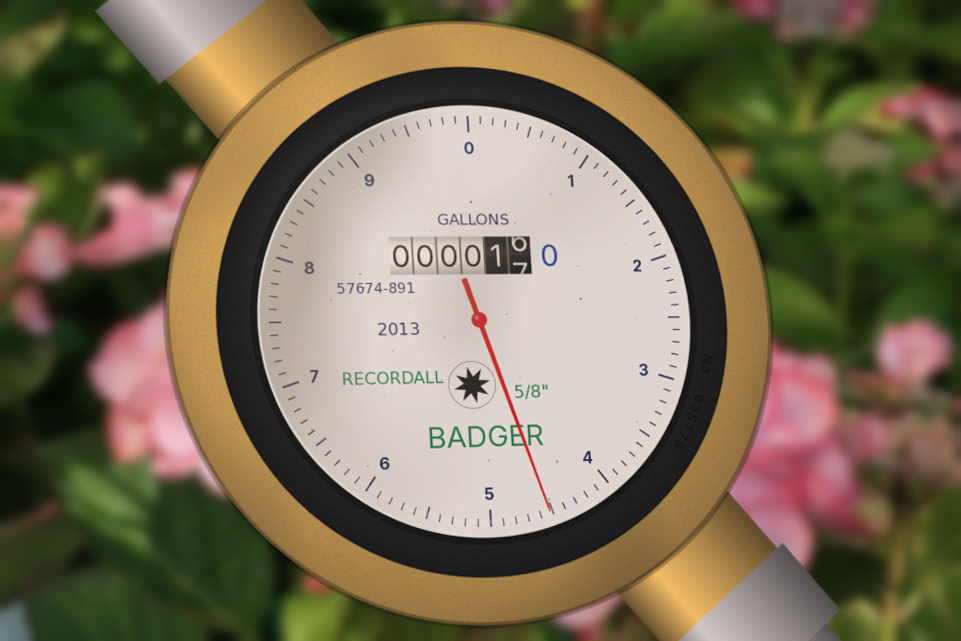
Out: 164.5 gal
